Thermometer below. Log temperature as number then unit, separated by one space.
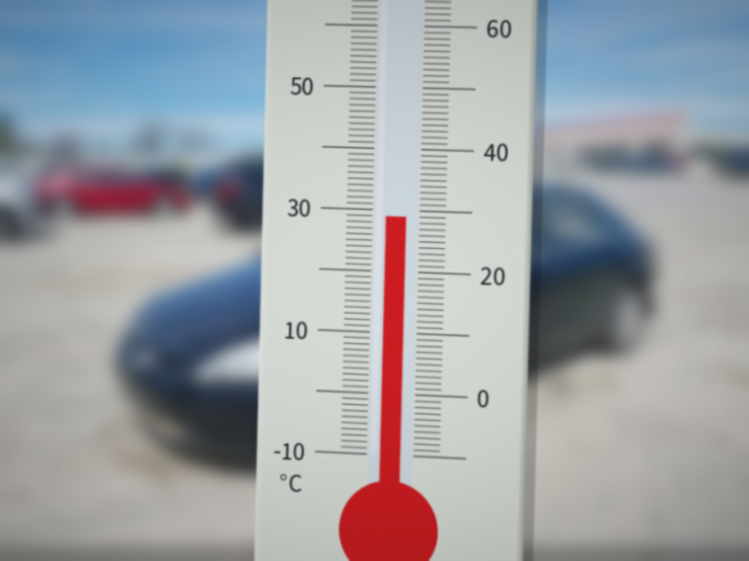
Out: 29 °C
